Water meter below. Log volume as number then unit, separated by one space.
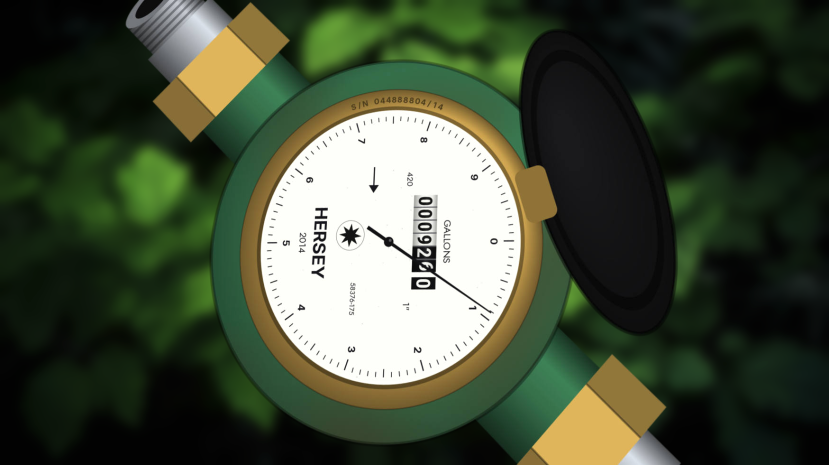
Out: 9260.9 gal
